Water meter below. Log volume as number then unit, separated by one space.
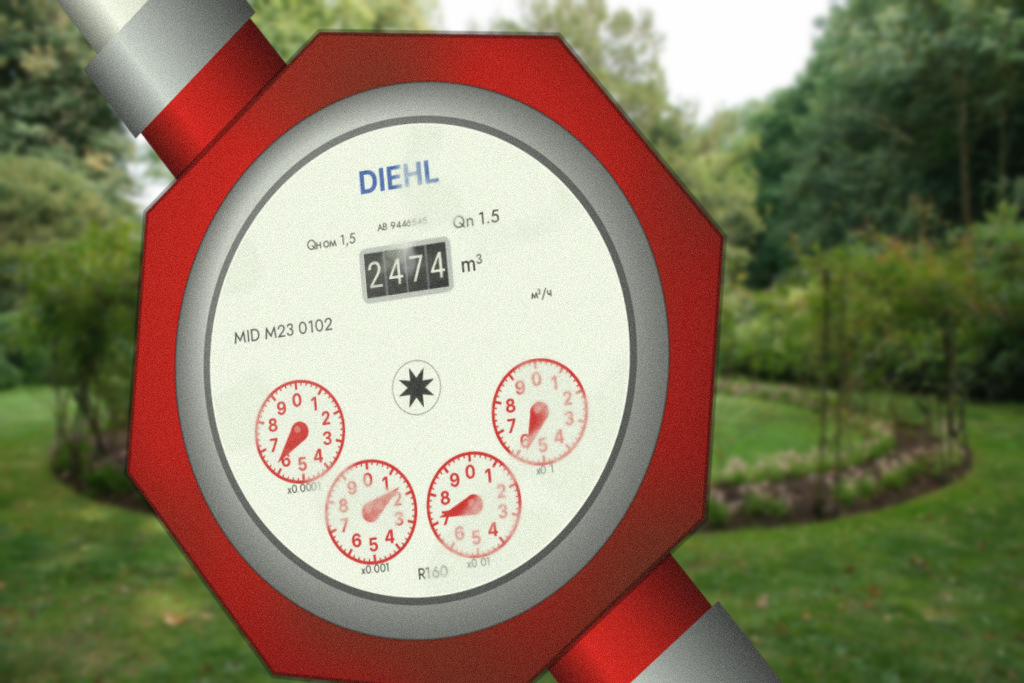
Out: 2474.5716 m³
